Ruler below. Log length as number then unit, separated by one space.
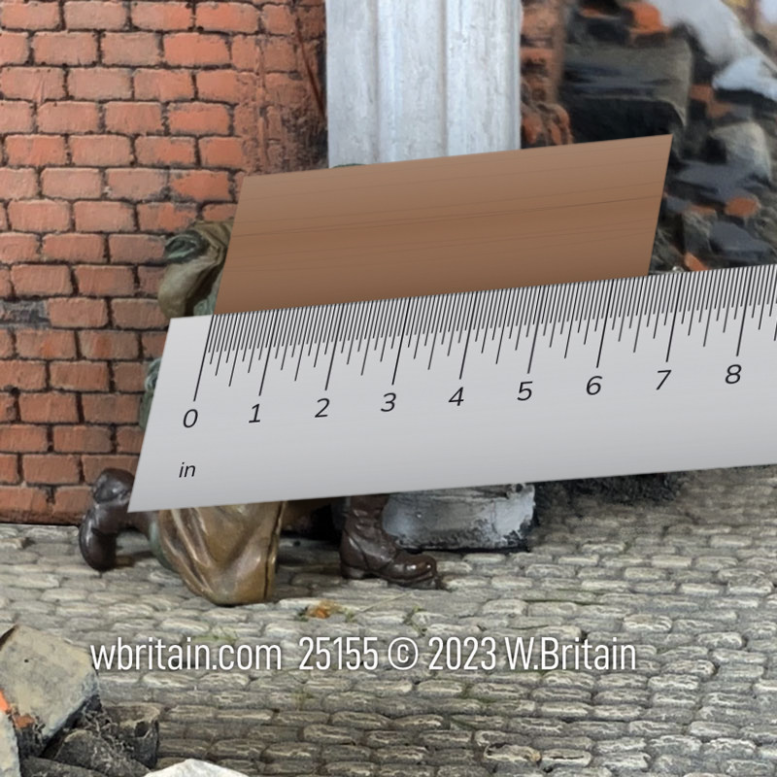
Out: 6.5 in
